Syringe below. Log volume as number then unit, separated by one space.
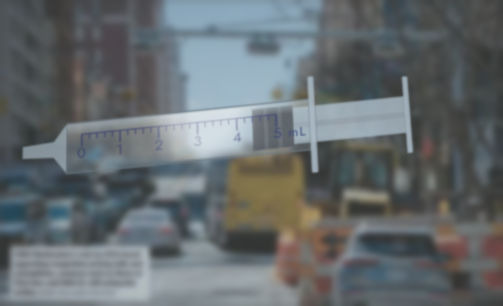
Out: 4.4 mL
